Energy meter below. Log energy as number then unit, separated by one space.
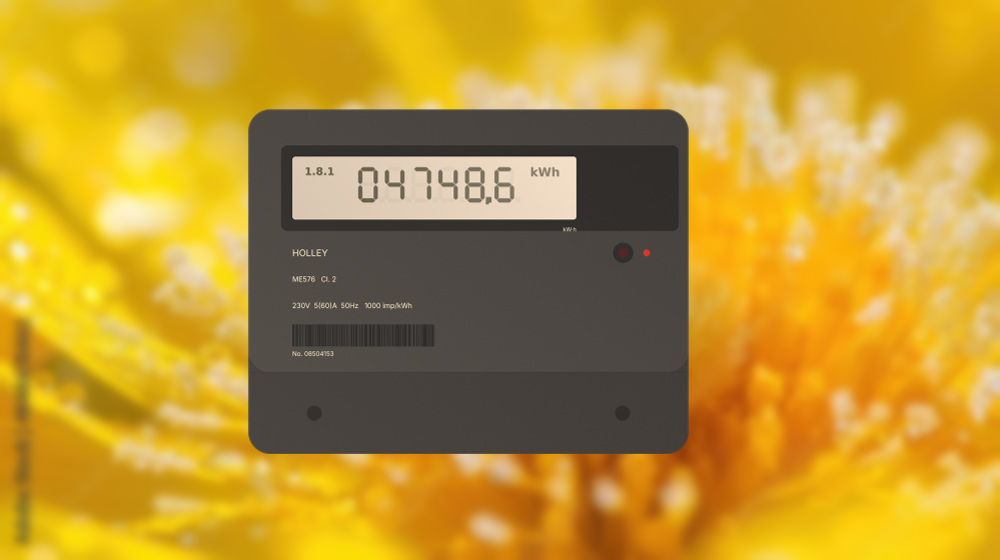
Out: 4748.6 kWh
